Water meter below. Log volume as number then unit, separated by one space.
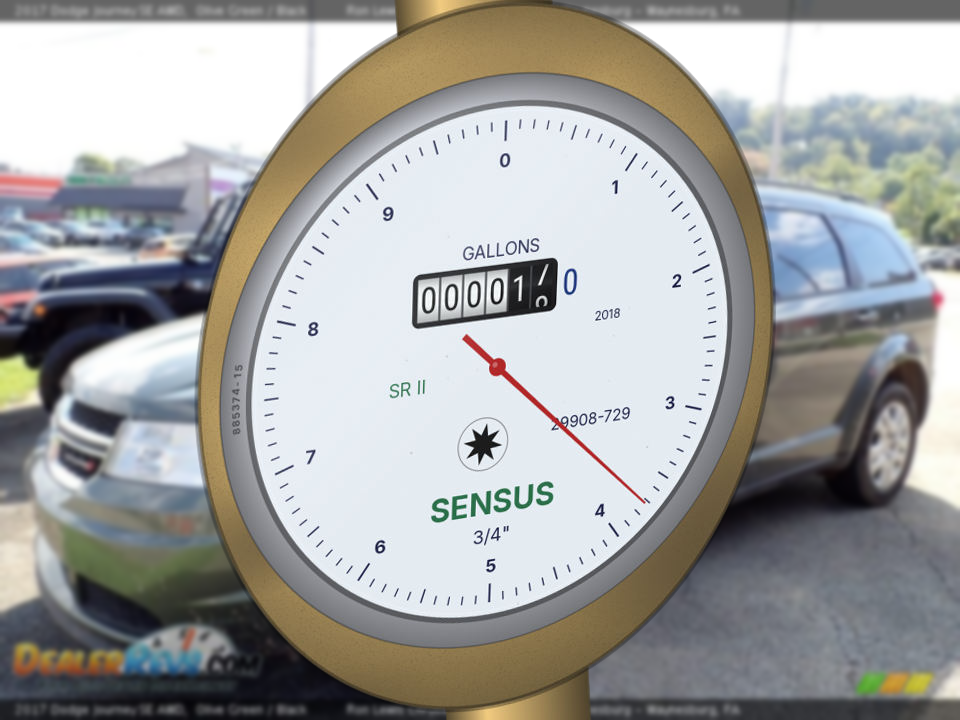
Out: 173.7 gal
